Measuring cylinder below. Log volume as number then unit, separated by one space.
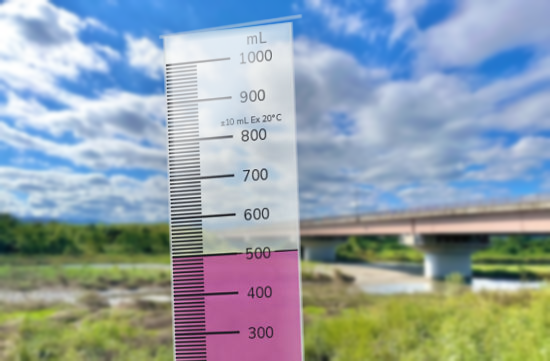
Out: 500 mL
